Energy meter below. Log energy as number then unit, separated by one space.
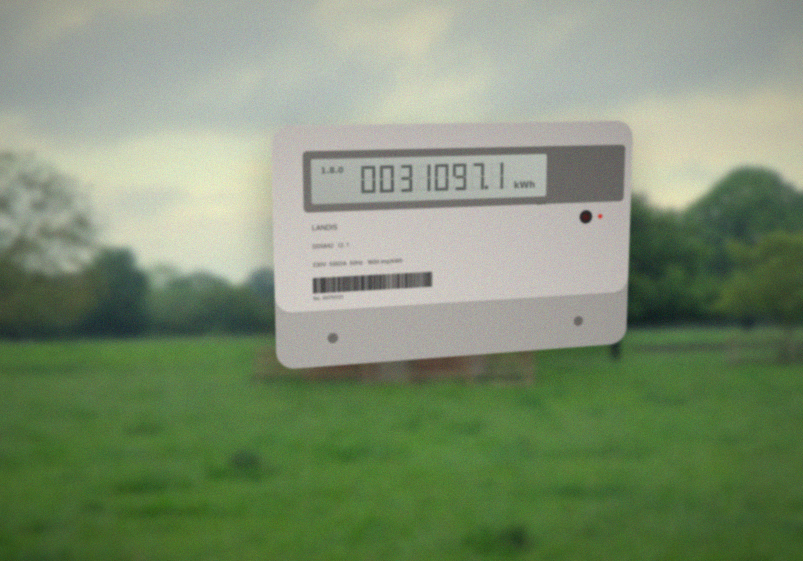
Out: 31097.1 kWh
